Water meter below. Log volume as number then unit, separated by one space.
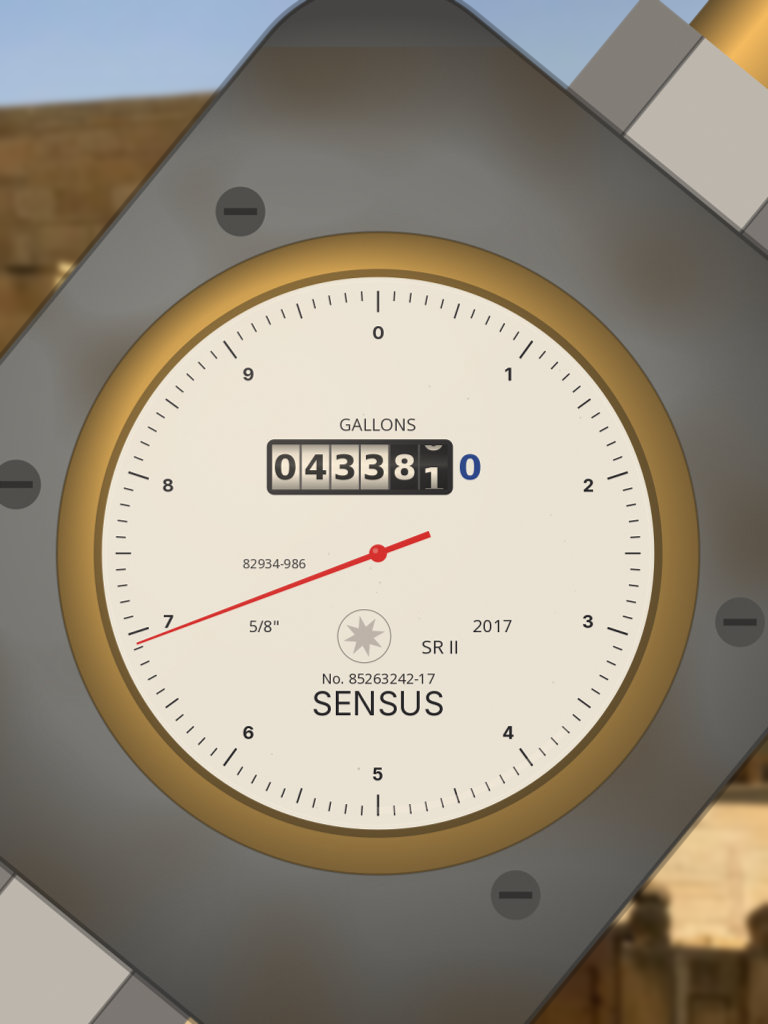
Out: 433806.9 gal
